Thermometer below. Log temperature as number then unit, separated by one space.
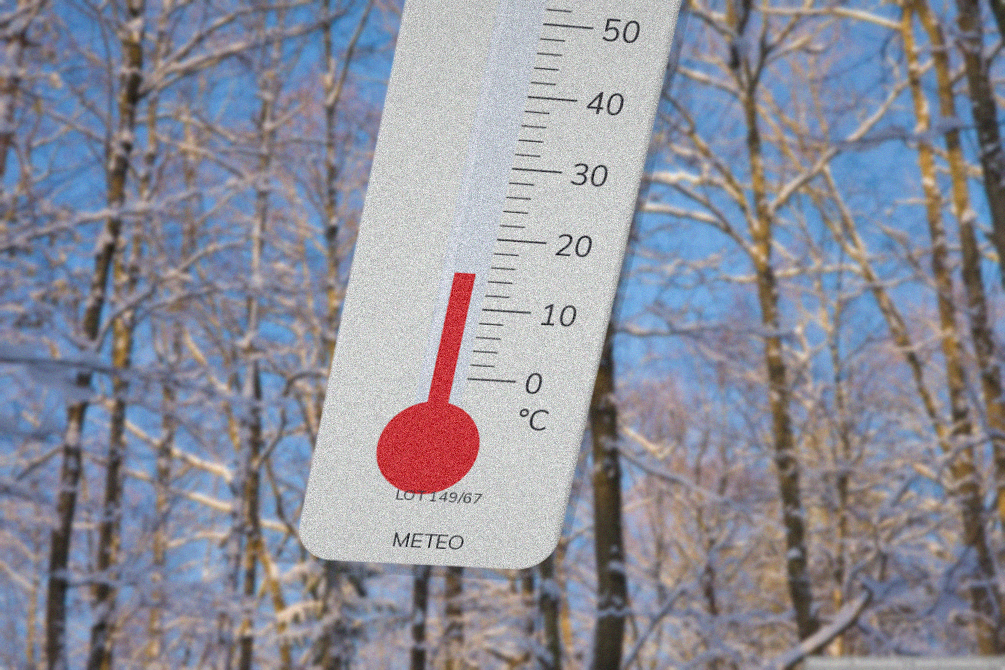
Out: 15 °C
